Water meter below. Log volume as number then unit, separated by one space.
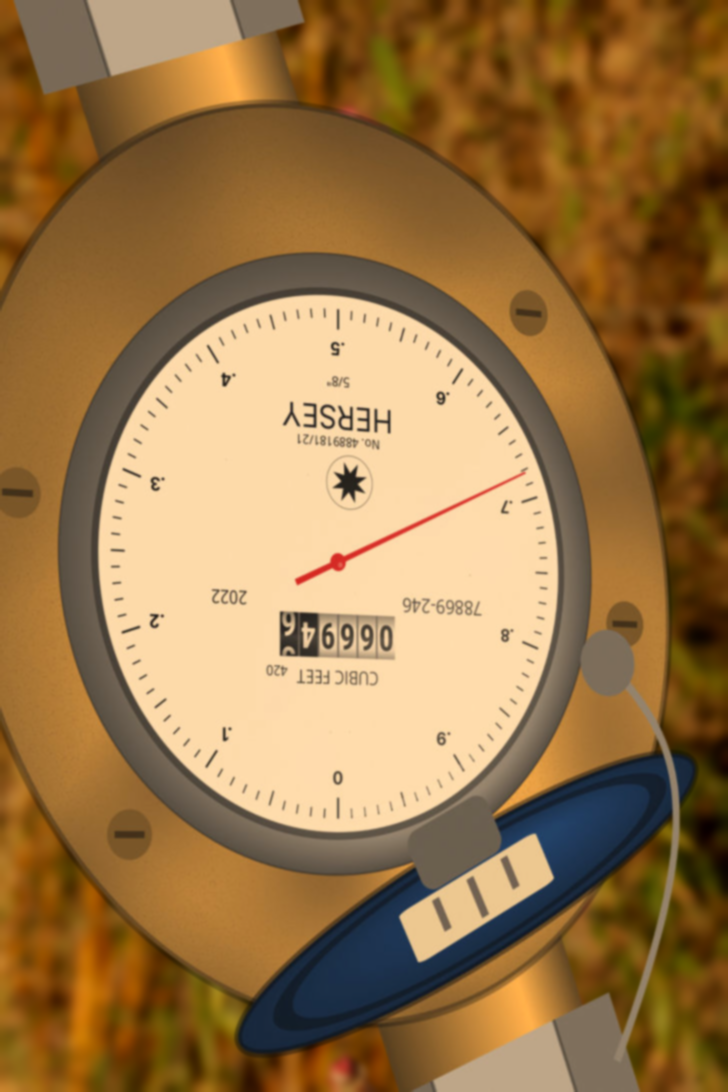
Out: 66945.68 ft³
